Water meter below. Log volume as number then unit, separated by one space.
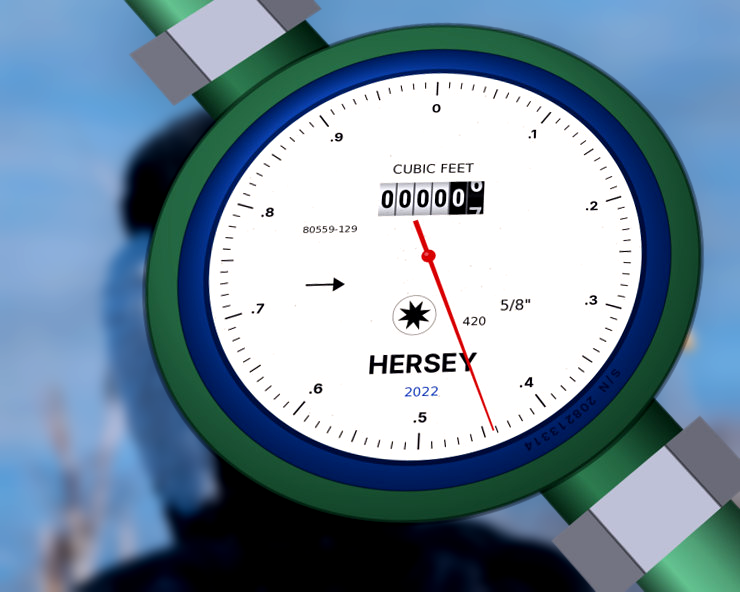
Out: 6.44 ft³
